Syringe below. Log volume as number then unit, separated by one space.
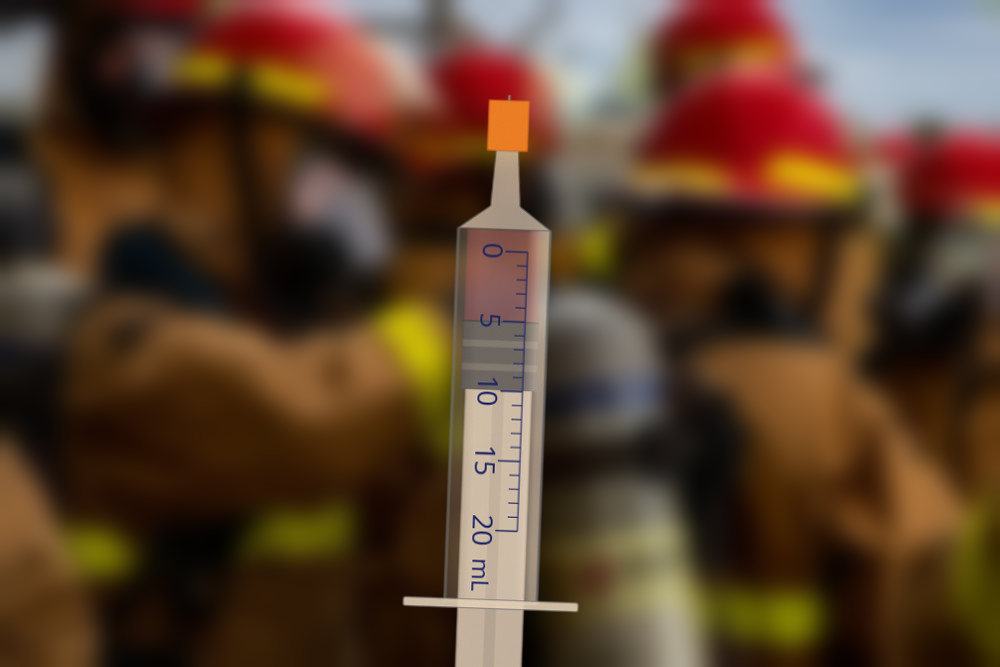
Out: 5 mL
